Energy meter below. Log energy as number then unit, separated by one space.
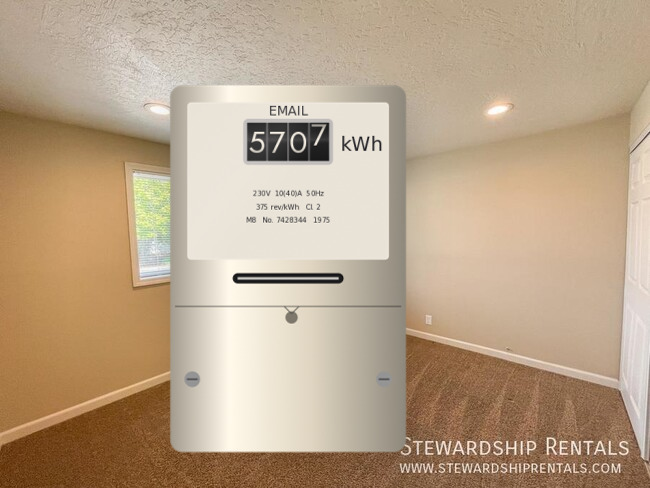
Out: 5707 kWh
